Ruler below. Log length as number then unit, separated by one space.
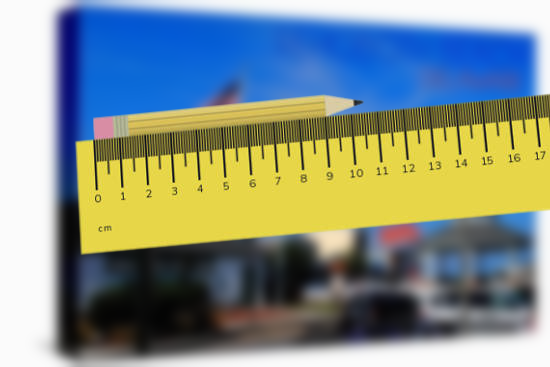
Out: 10.5 cm
